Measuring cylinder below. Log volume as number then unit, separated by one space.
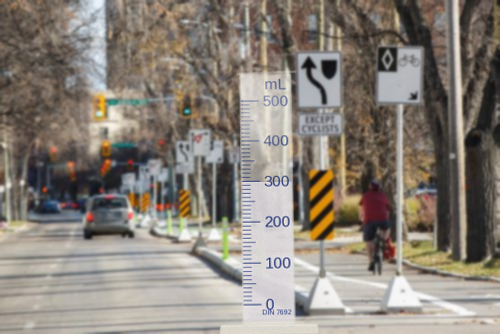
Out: 300 mL
